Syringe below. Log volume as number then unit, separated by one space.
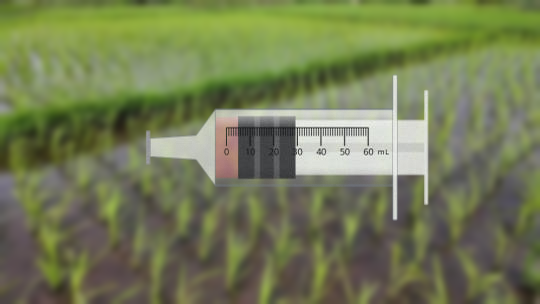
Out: 5 mL
